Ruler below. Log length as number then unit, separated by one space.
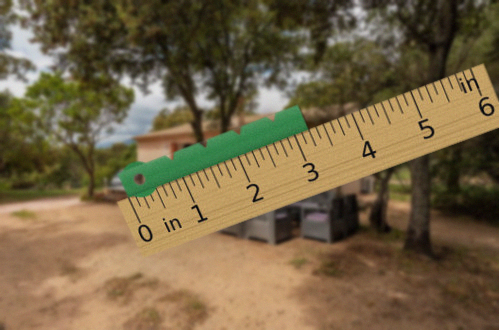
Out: 3.25 in
